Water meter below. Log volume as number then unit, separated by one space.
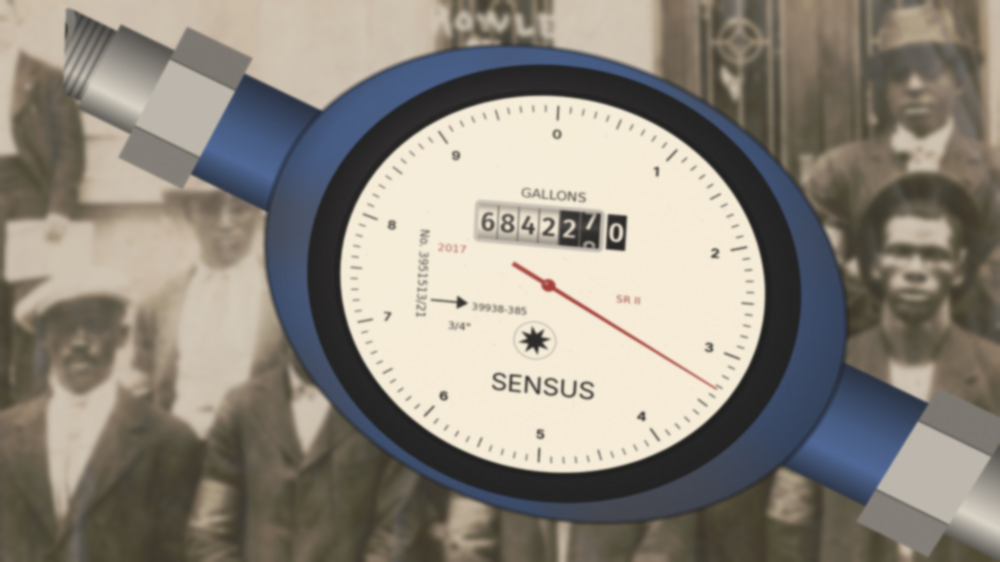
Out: 6842273.3 gal
